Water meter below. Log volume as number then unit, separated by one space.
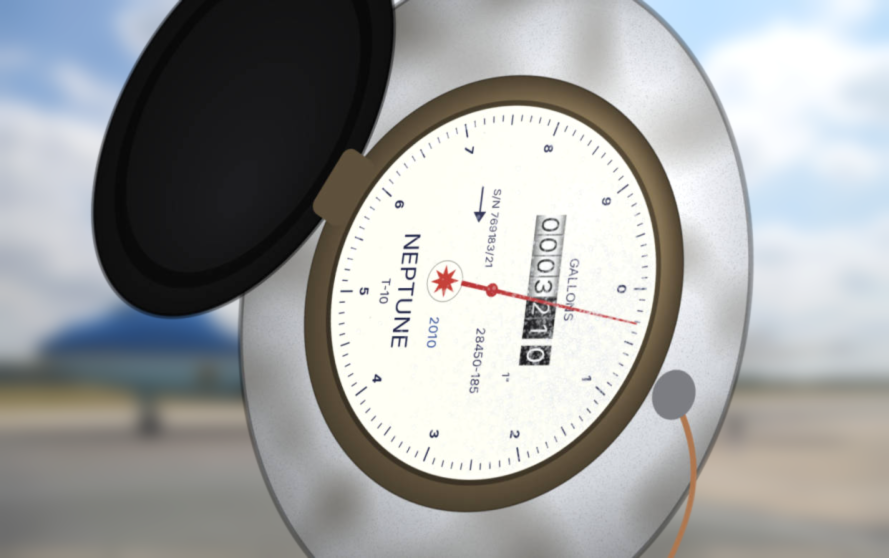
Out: 3210.3 gal
